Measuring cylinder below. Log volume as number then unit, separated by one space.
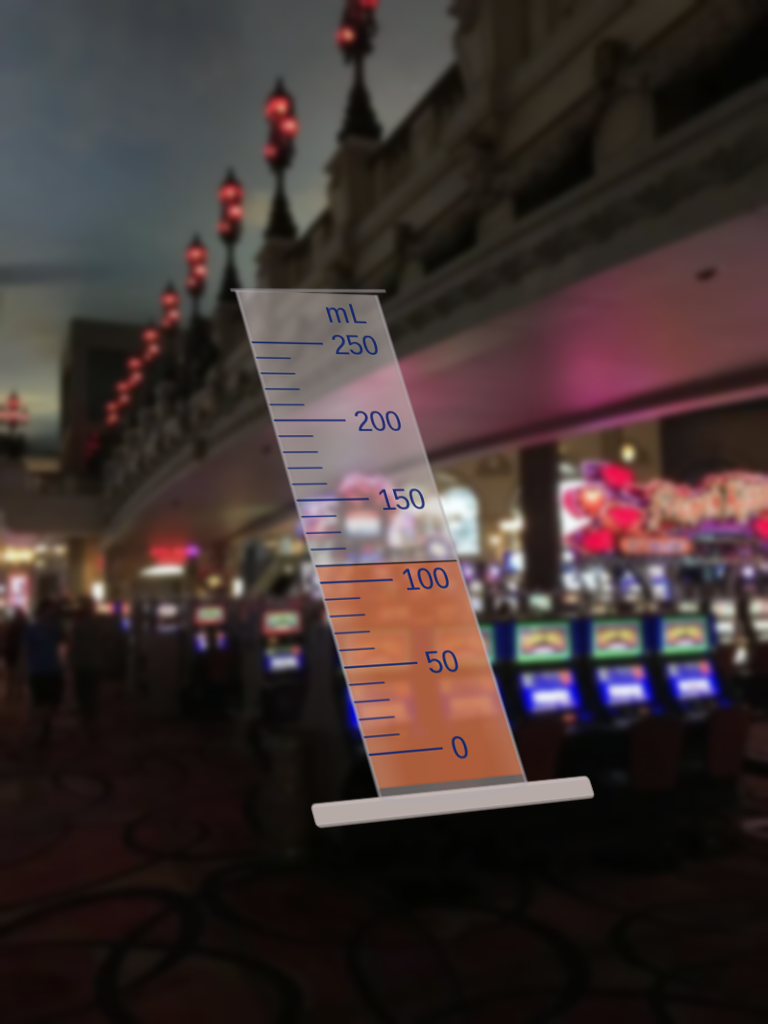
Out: 110 mL
